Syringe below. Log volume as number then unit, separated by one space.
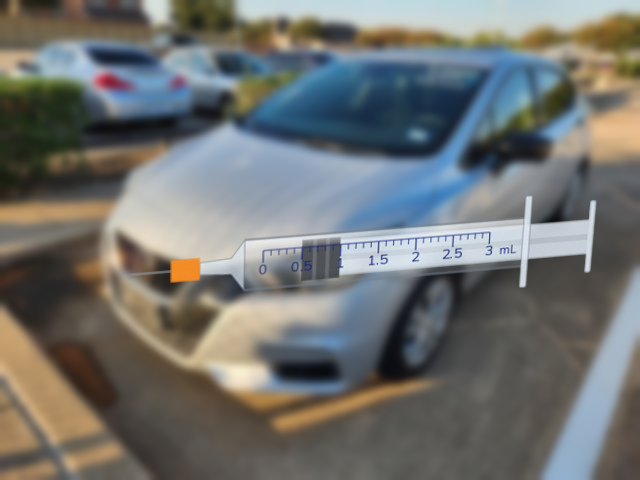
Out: 0.5 mL
